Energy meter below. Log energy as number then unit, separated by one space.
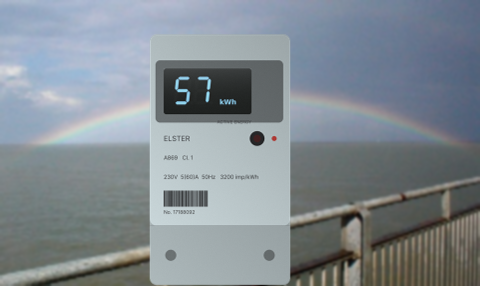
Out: 57 kWh
